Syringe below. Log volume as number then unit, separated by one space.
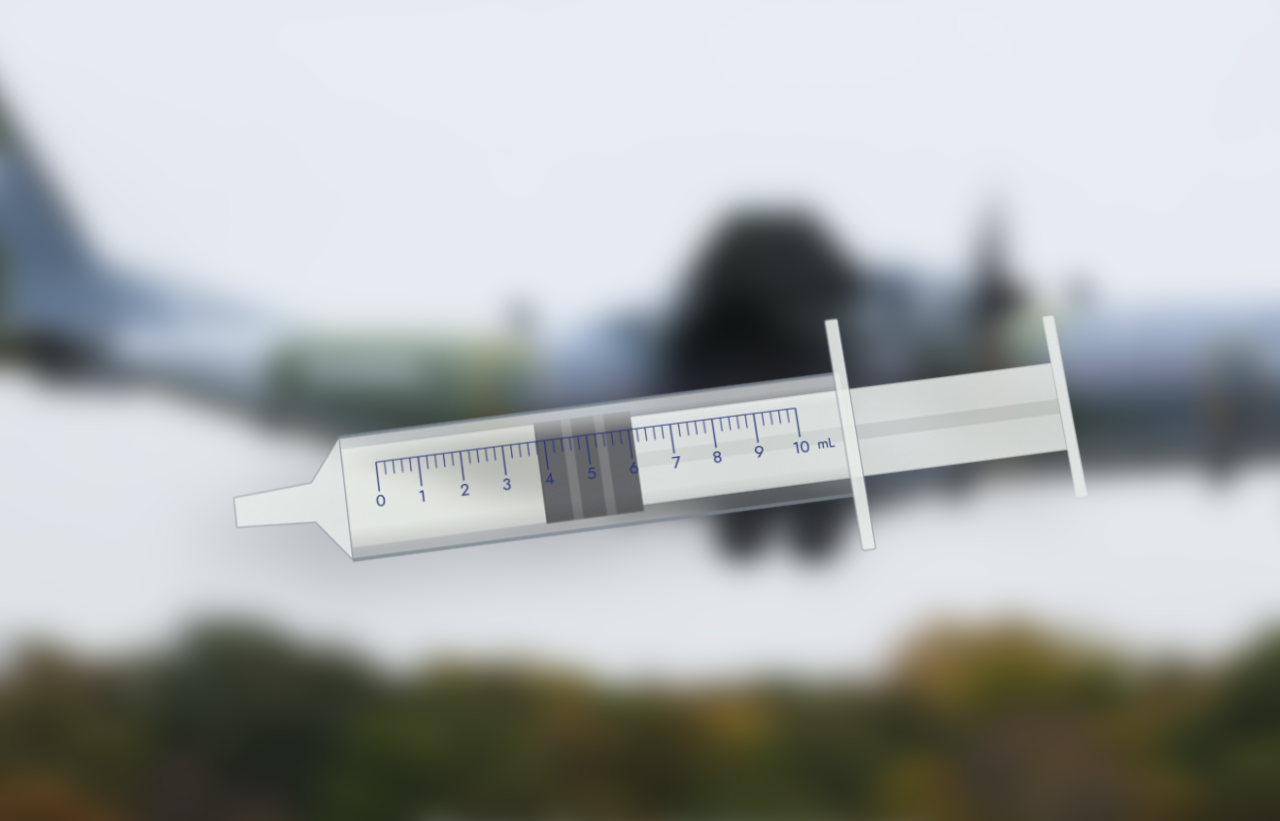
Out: 3.8 mL
